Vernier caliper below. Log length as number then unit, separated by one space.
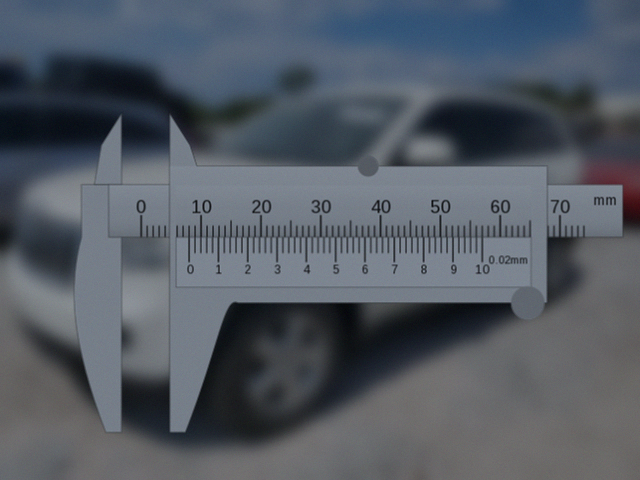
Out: 8.0 mm
